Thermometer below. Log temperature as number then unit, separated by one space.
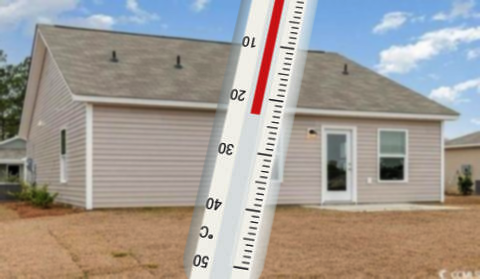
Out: 23 °C
